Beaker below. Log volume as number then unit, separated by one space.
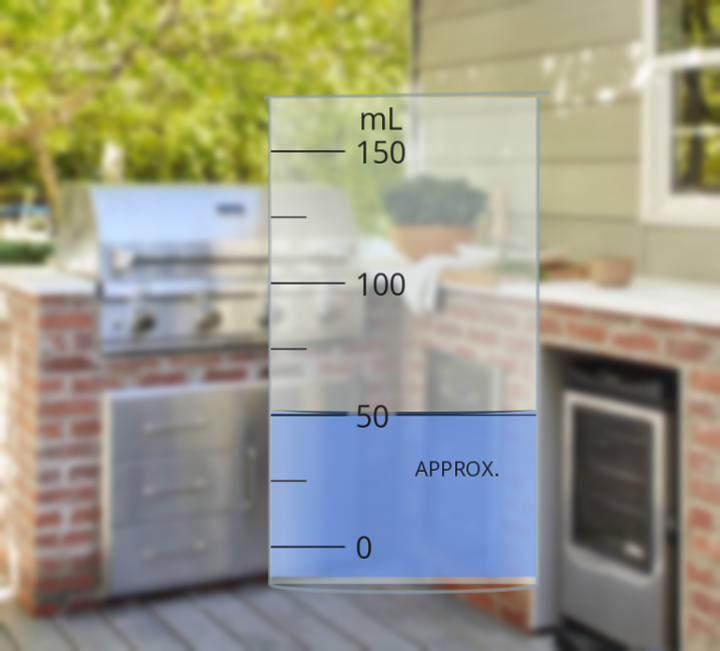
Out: 50 mL
